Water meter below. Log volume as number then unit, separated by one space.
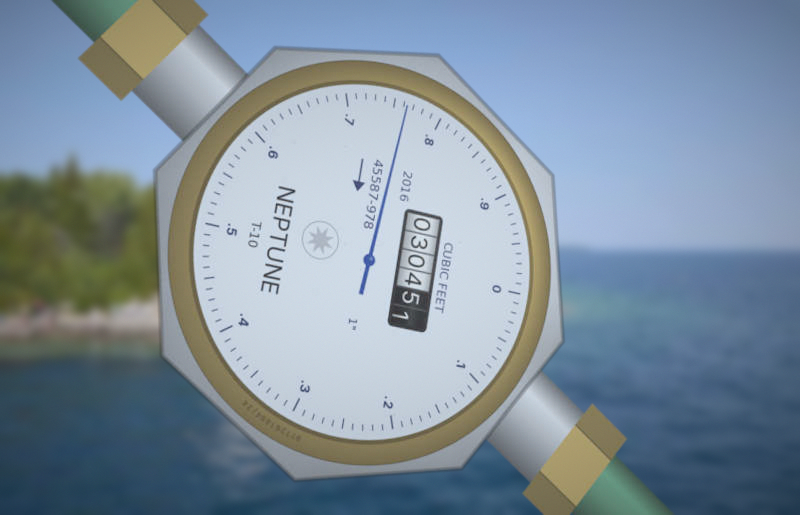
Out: 30450.76 ft³
